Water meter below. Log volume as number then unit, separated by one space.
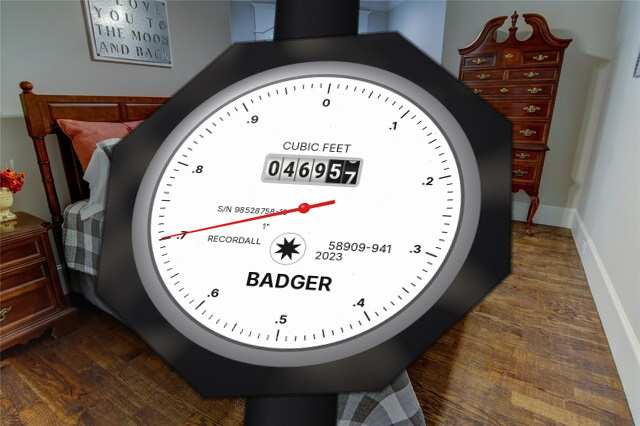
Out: 46956.70 ft³
